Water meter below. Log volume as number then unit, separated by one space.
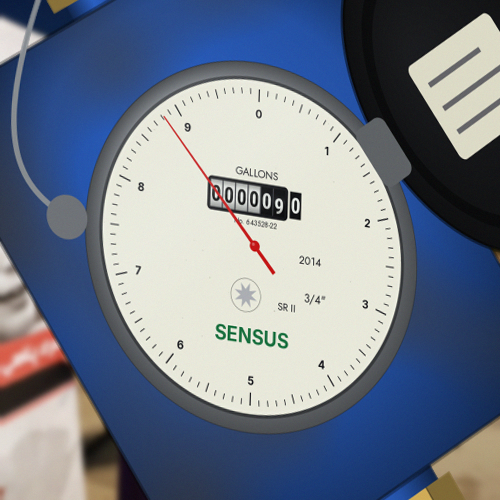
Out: 88.8 gal
